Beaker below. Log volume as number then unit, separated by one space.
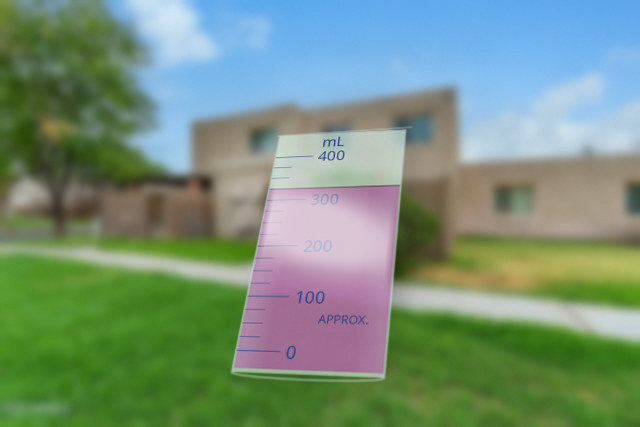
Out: 325 mL
